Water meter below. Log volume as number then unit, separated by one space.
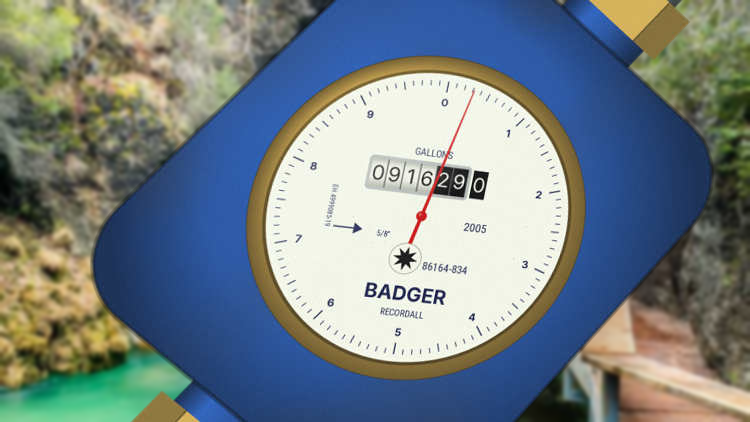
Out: 916290.3 gal
